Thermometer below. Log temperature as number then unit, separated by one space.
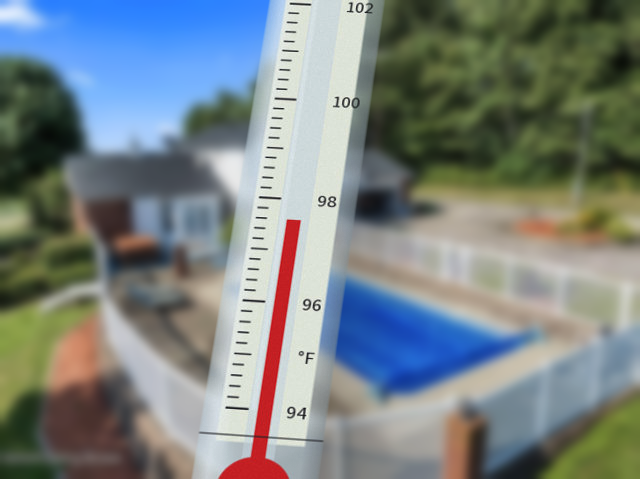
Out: 97.6 °F
